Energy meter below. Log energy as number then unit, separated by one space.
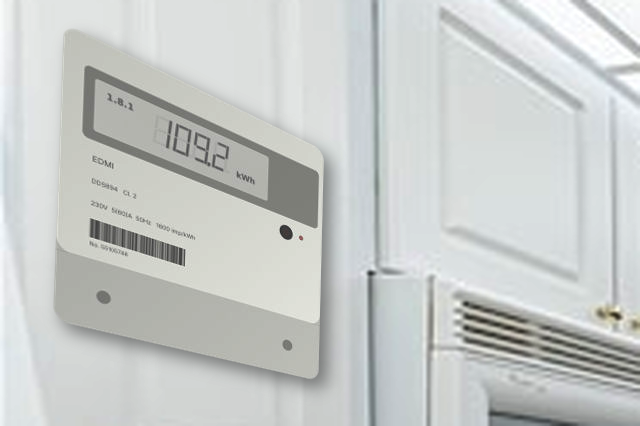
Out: 109.2 kWh
